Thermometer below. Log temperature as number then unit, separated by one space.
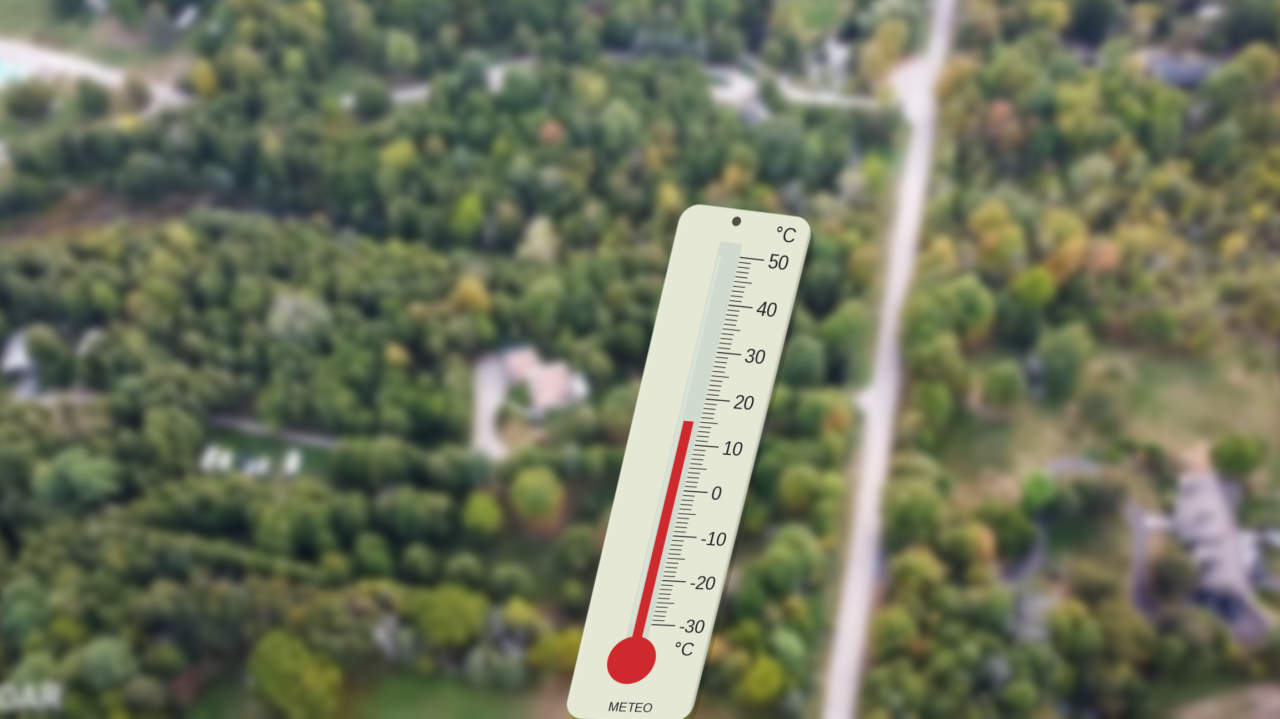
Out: 15 °C
